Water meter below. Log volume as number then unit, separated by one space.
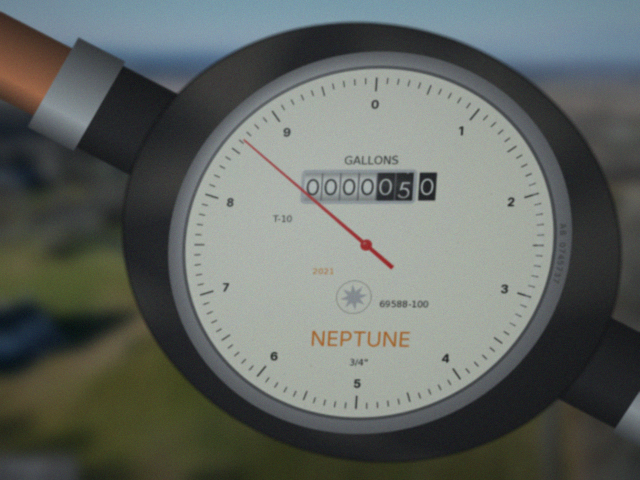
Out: 48.6 gal
